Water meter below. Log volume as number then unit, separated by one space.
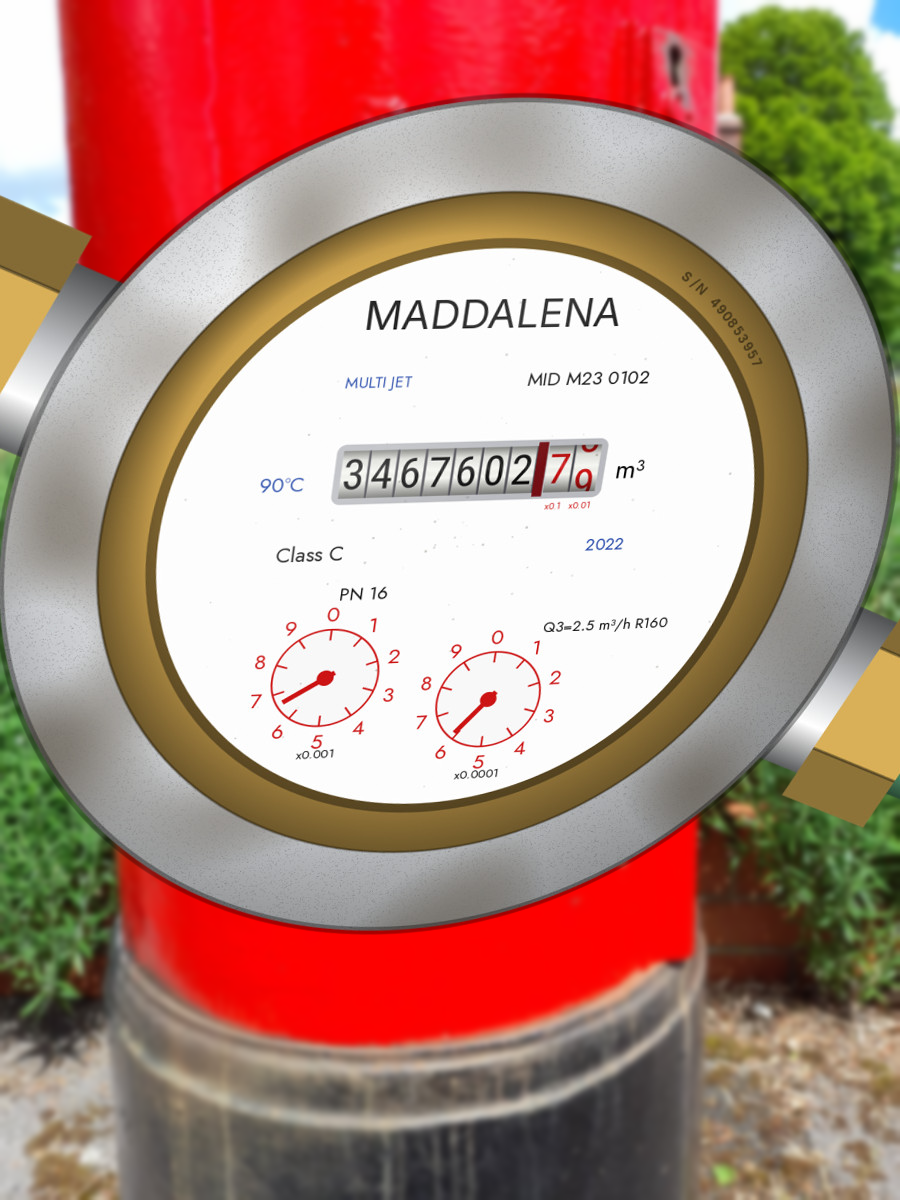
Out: 3467602.7866 m³
